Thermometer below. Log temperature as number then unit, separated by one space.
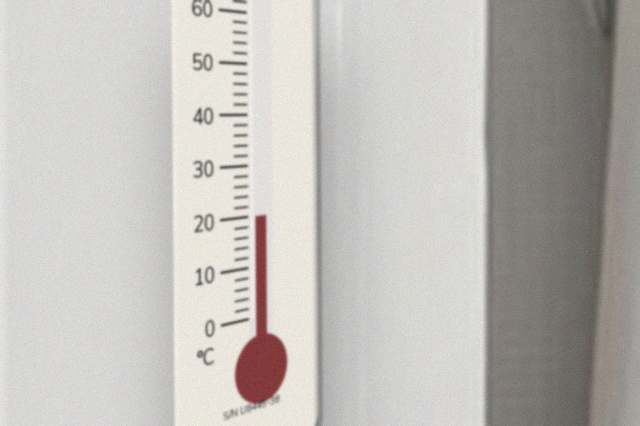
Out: 20 °C
